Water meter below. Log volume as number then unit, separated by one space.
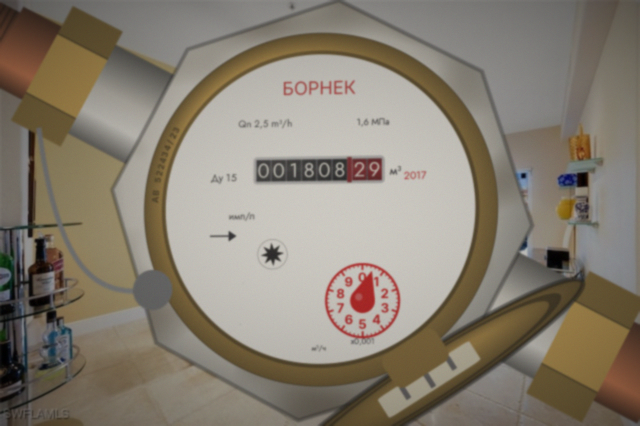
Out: 1808.290 m³
